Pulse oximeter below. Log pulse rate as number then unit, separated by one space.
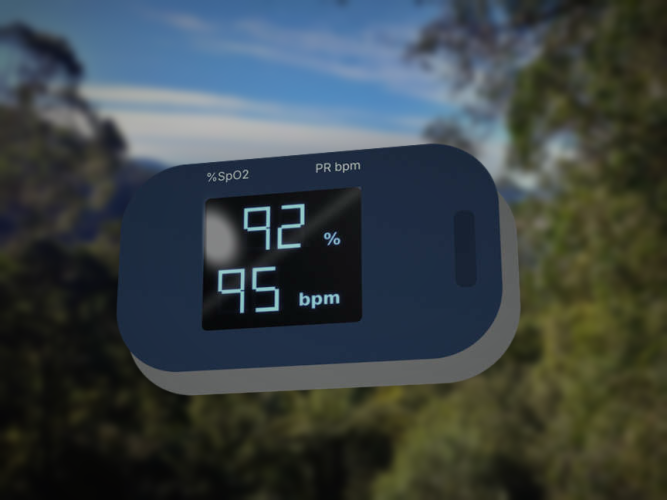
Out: 95 bpm
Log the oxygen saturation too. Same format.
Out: 92 %
